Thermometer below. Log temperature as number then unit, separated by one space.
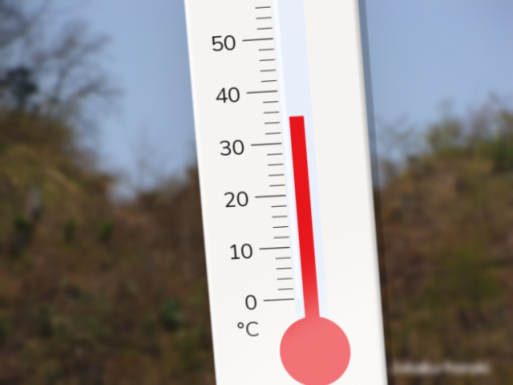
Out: 35 °C
